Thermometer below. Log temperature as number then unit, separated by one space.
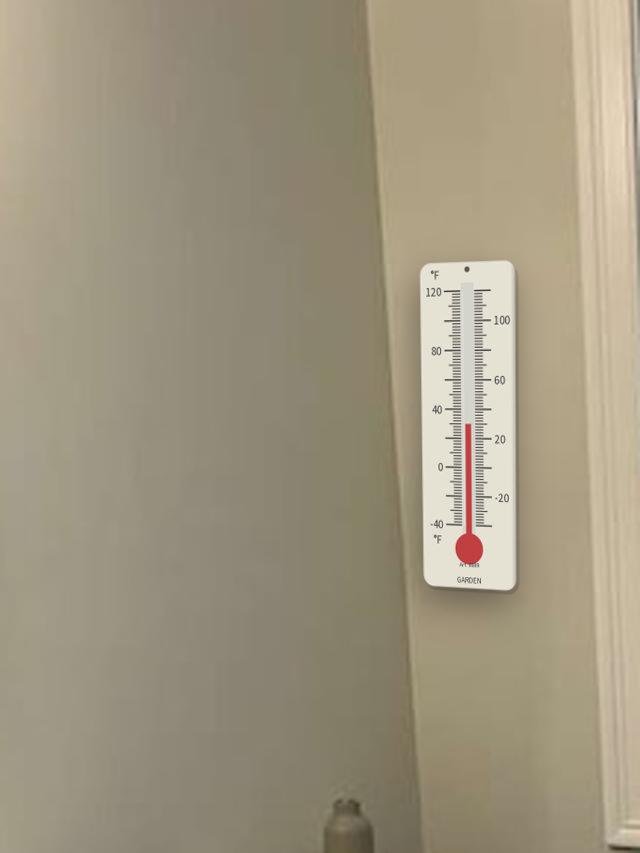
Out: 30 °F
